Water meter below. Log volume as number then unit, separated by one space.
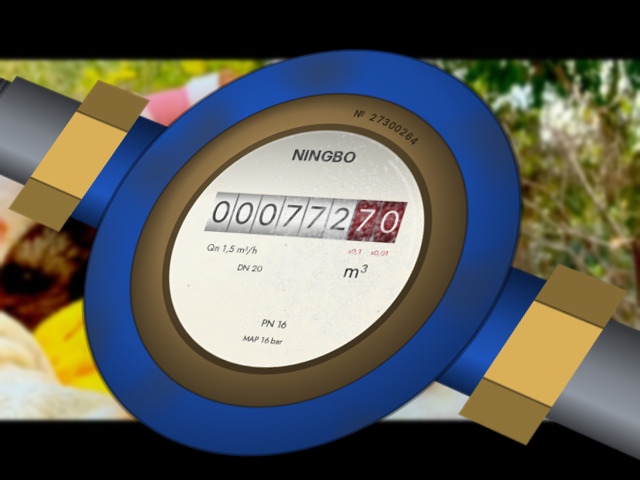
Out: 772.70 m³
